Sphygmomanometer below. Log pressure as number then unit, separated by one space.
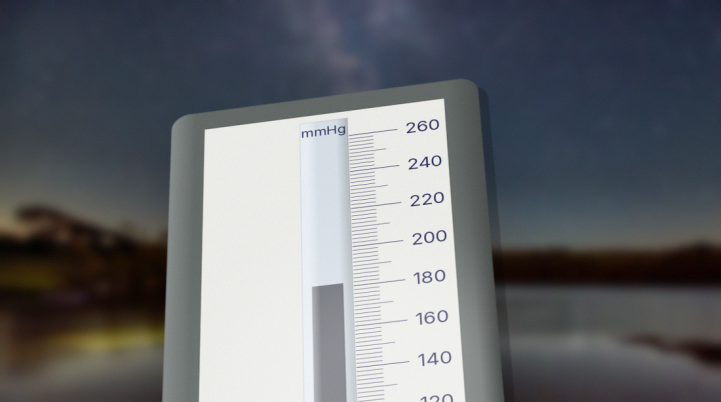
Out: 182 mmHg
